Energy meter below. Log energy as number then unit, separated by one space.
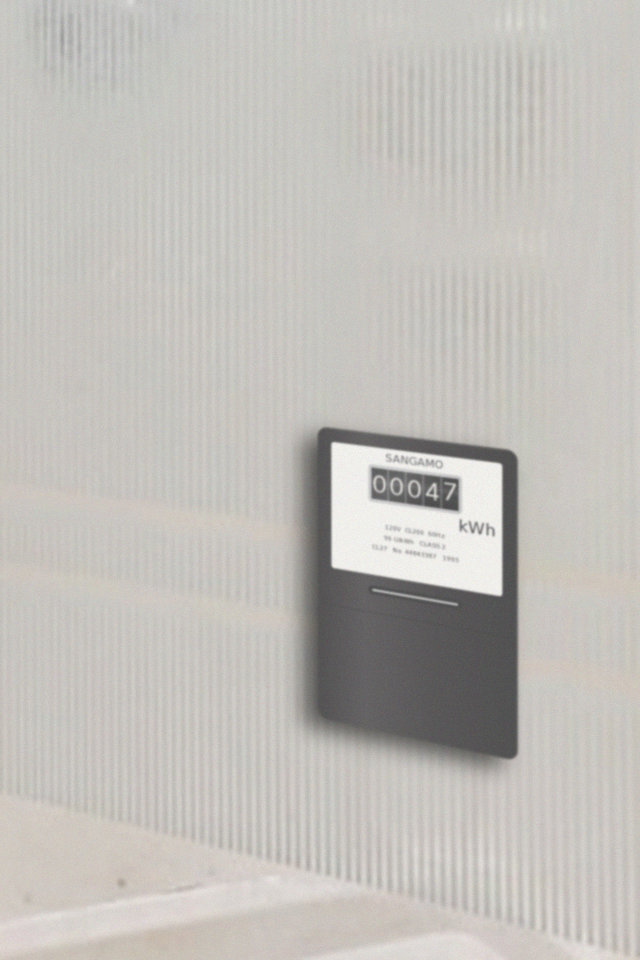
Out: 47 kWh
